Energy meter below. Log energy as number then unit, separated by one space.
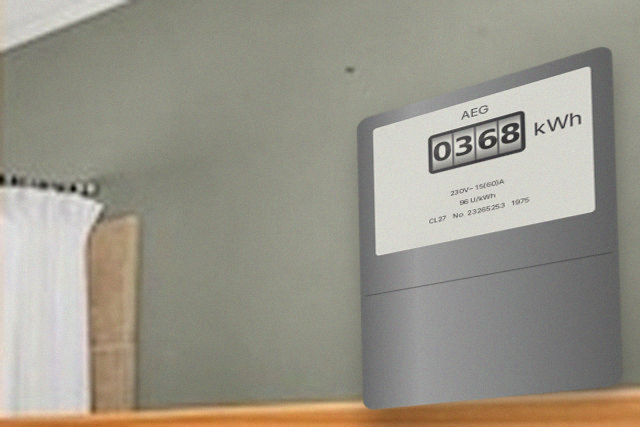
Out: 368 kWh
